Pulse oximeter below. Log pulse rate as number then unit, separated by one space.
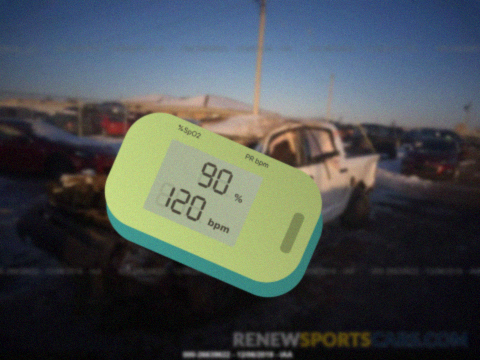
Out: 120 bpm
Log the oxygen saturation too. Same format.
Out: 90 %
